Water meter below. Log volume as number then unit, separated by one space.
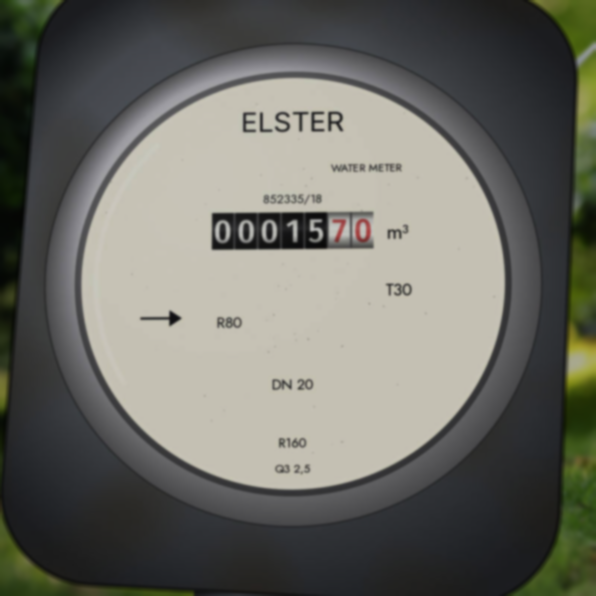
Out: 15.70 m³
